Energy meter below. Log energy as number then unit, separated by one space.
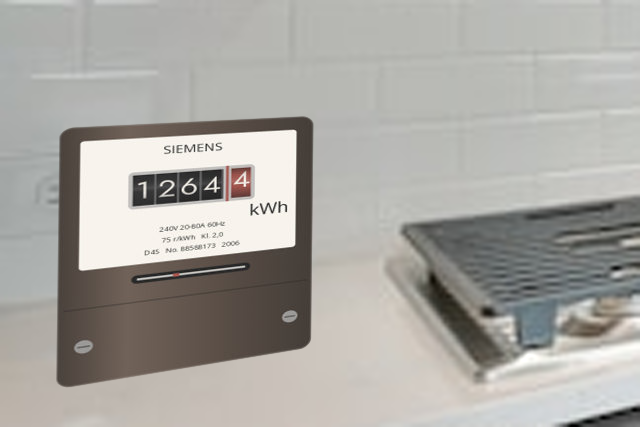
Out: 1264.4 kWh
